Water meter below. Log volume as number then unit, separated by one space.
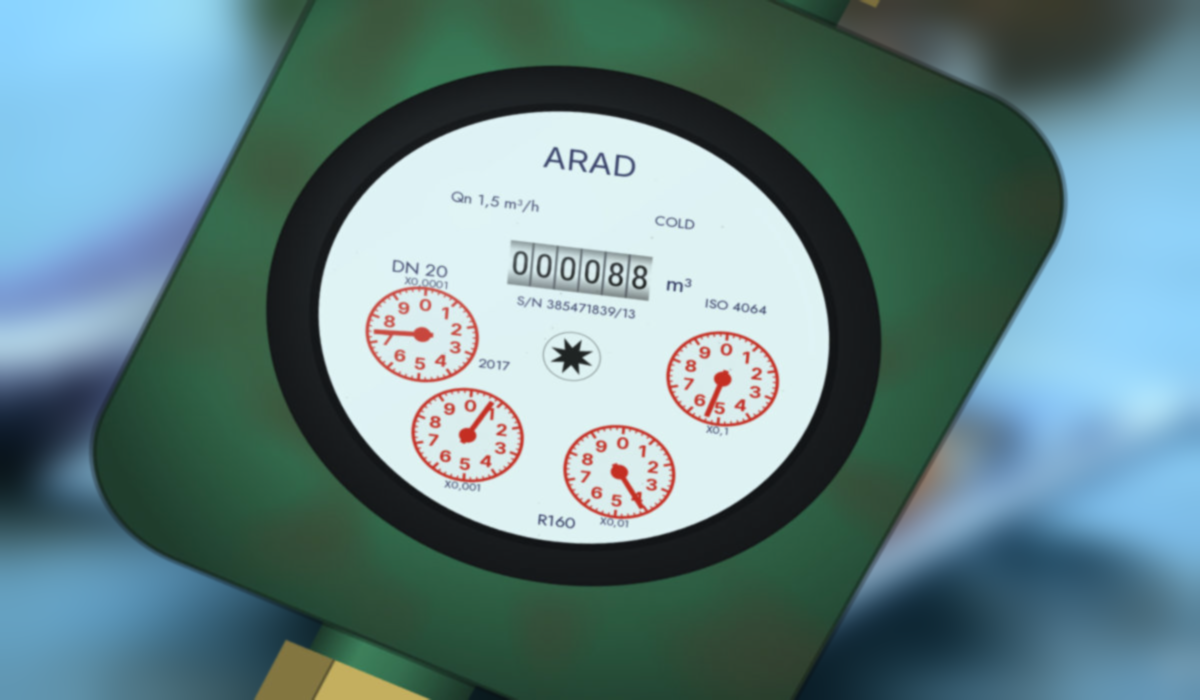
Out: 88.5407 m³
